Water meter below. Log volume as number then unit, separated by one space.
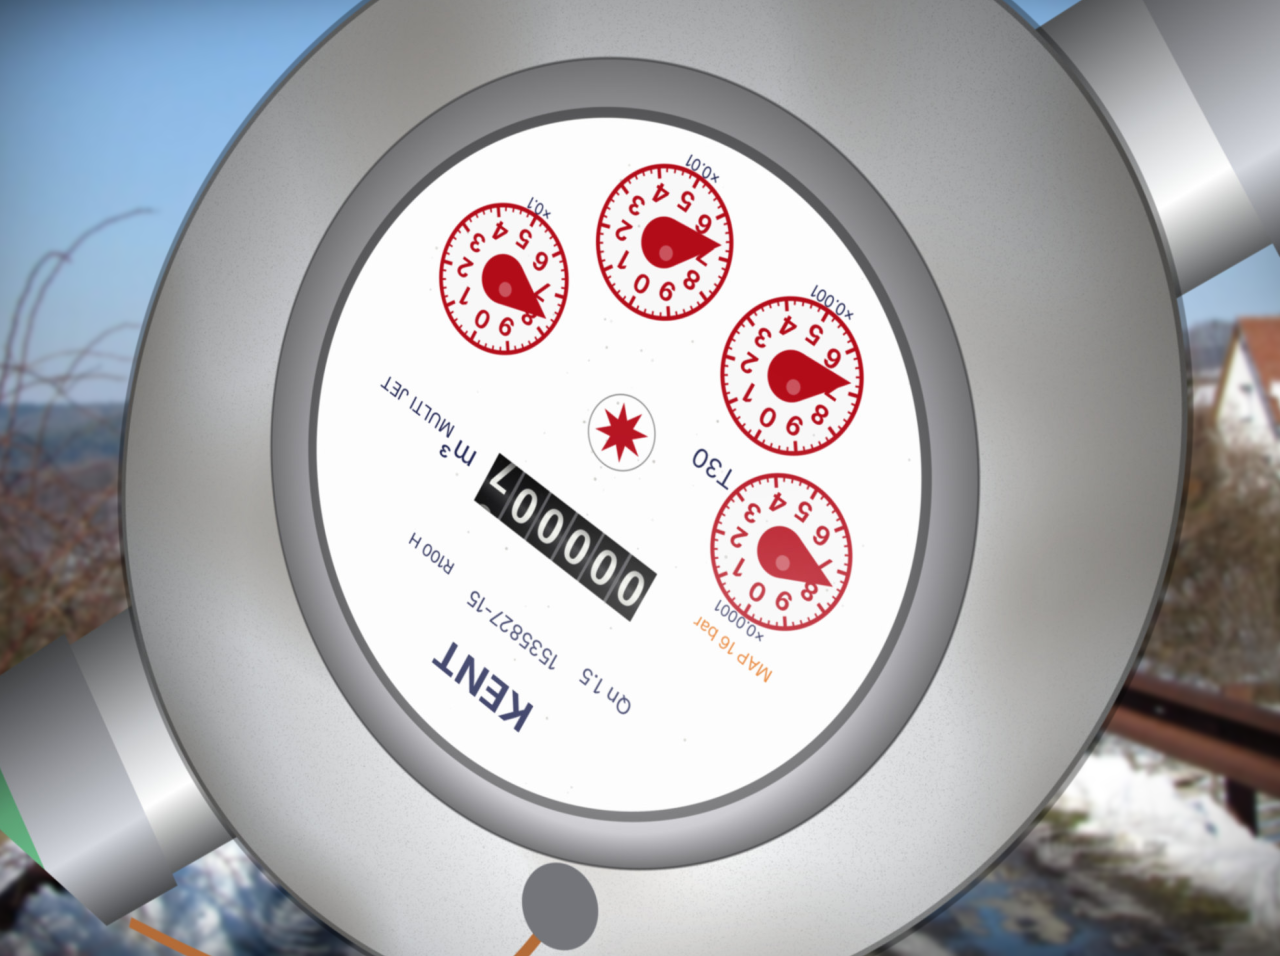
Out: 6.7667 m³
